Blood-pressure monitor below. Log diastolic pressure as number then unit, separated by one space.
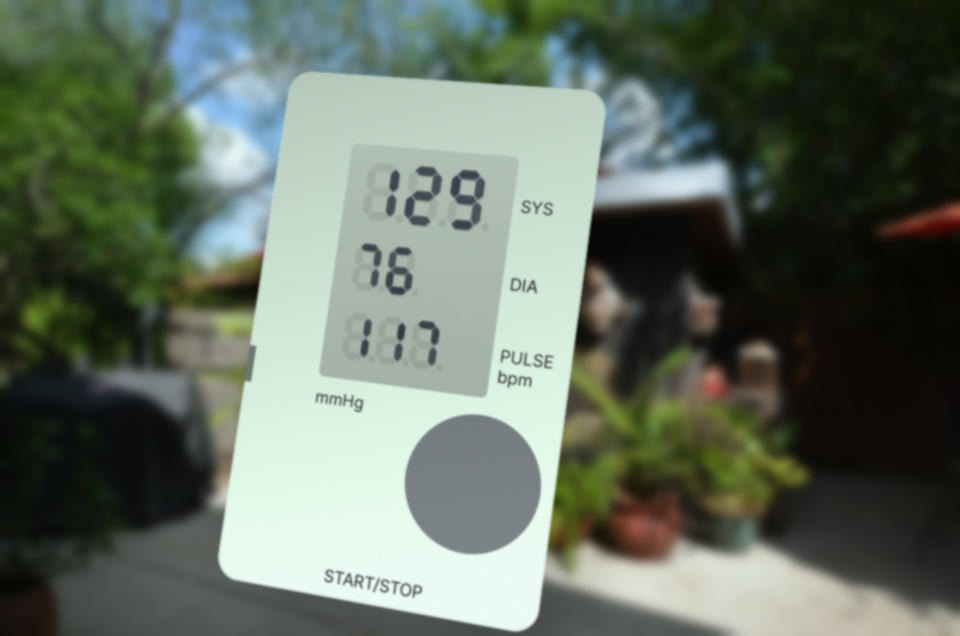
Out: 76 mmHg
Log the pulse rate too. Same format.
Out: 117 bpm
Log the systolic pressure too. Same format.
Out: 129 mmHg
